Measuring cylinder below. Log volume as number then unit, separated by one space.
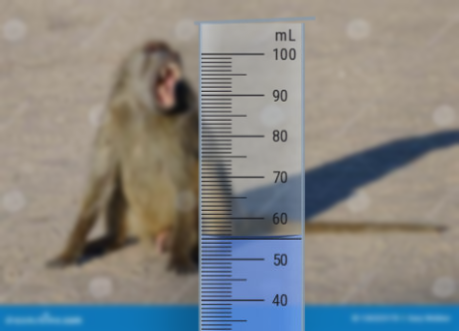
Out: 55 mL
